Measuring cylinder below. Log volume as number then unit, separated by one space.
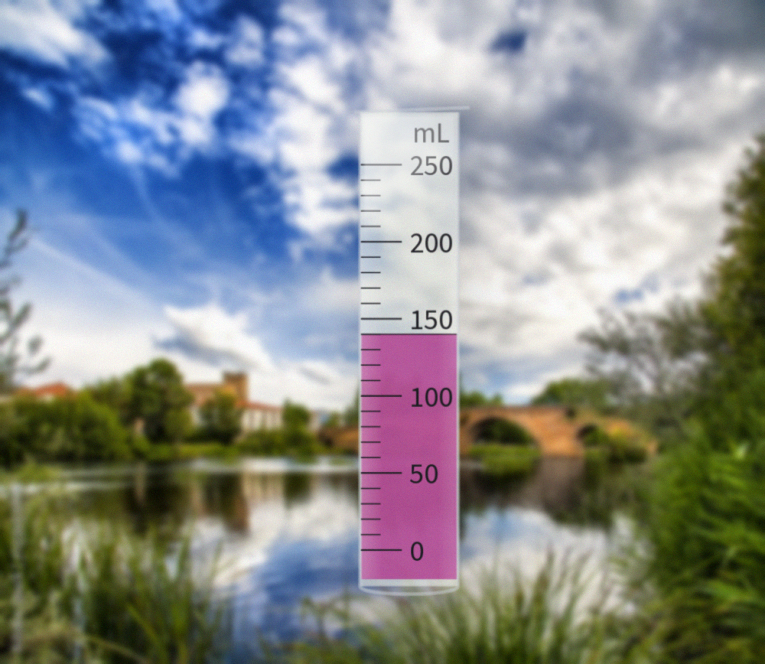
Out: 140 mL
